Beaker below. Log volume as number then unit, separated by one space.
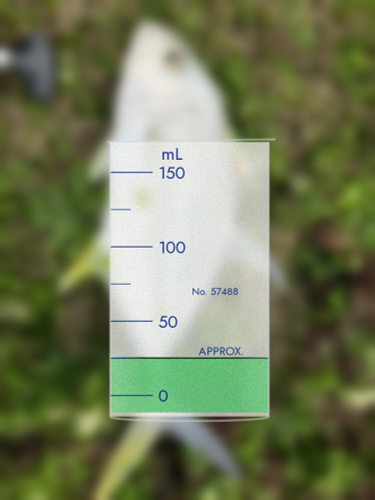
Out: 25 mL
